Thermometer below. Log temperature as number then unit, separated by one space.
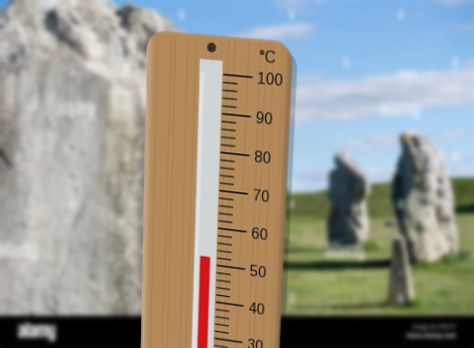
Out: 52 °C
